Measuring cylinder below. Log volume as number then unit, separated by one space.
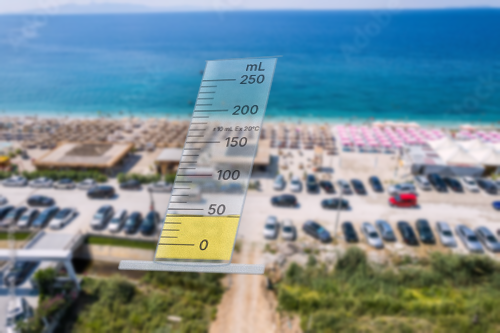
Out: 40 mL
